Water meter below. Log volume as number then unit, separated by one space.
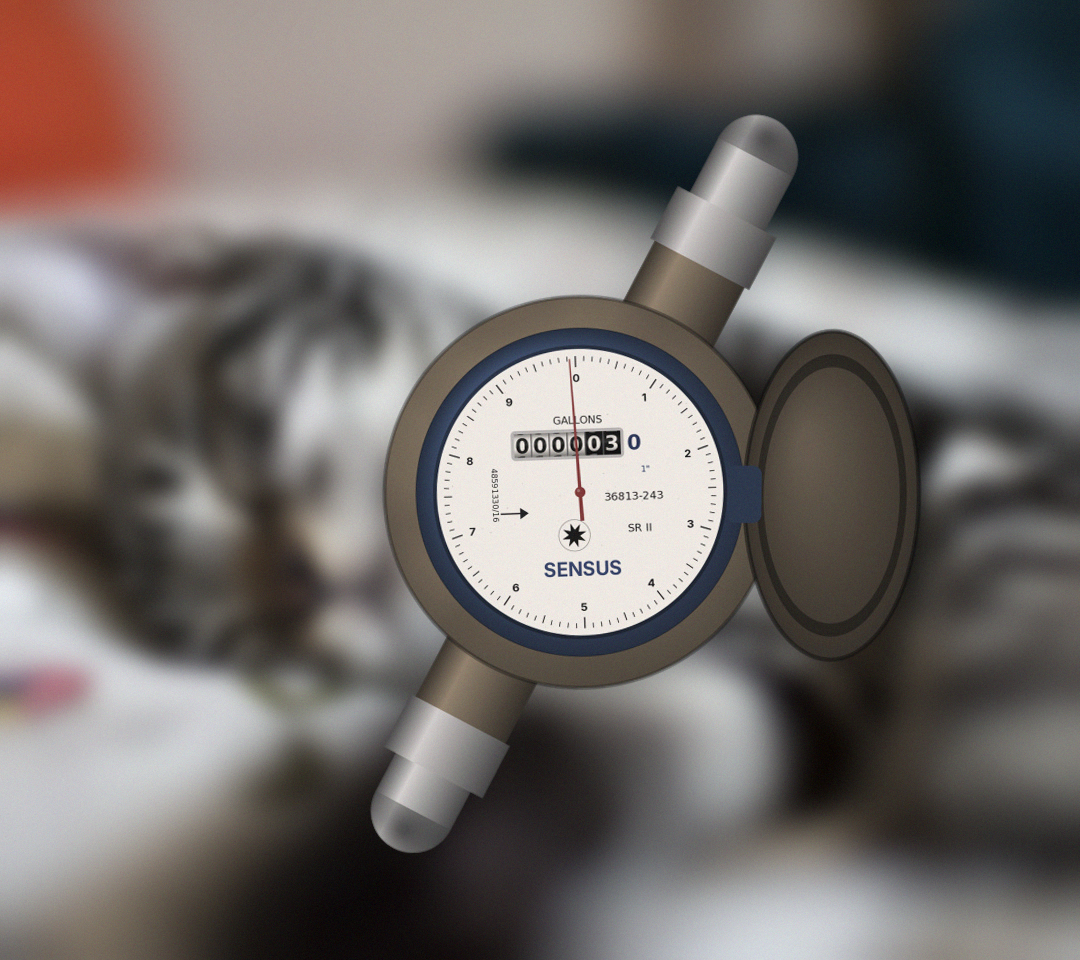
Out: 29.9 gal
